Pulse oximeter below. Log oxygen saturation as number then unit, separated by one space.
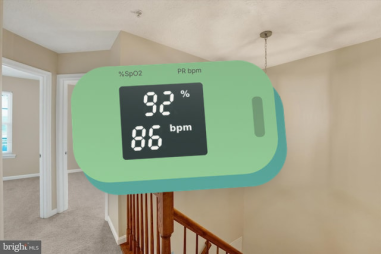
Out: 92 %
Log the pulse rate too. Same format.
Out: 86 bpm
